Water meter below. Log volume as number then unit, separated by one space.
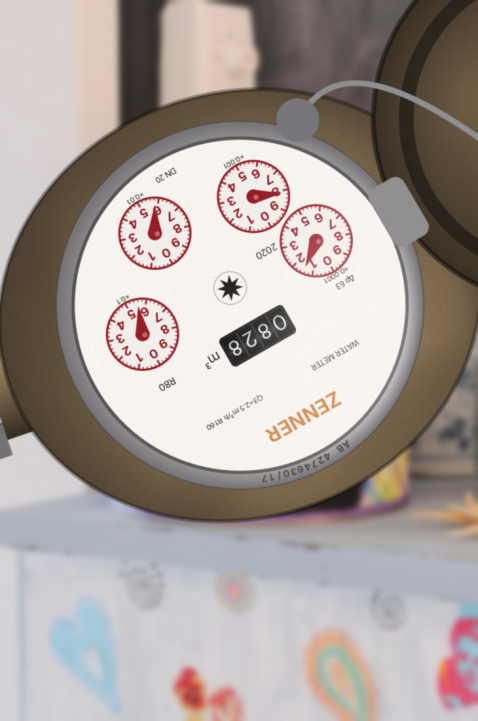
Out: 828.5581 m³
